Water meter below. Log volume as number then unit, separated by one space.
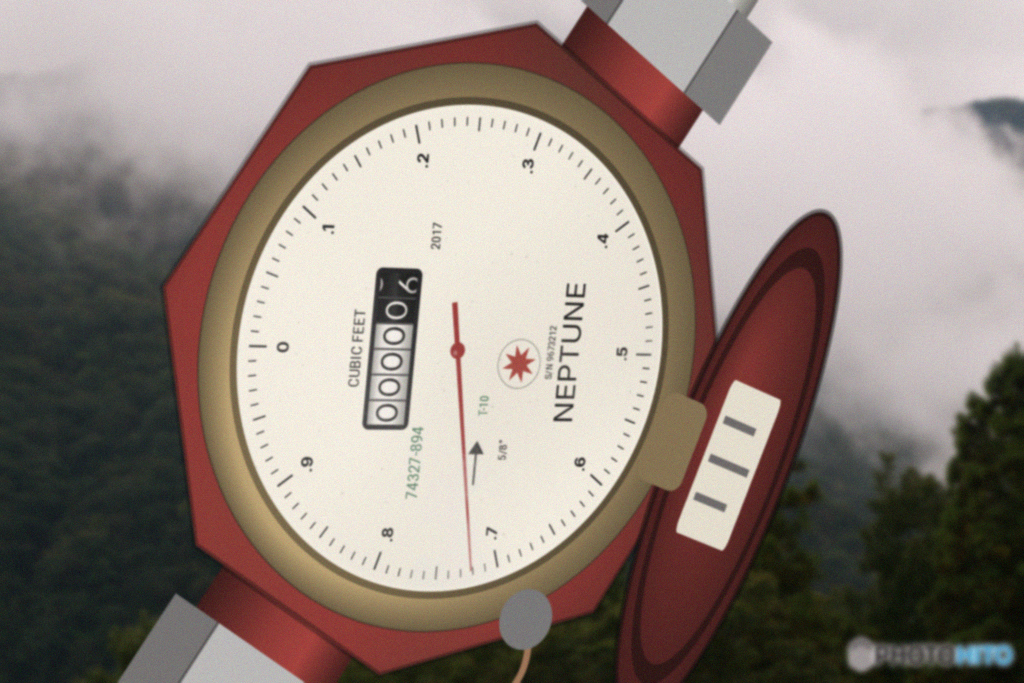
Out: 5.72 ft³
